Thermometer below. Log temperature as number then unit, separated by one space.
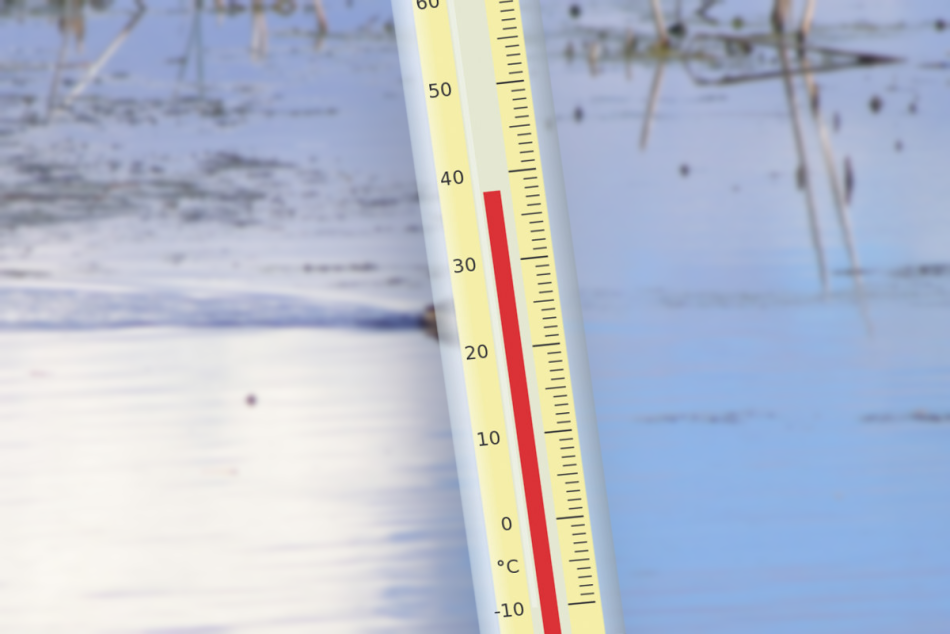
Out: 38 °C
